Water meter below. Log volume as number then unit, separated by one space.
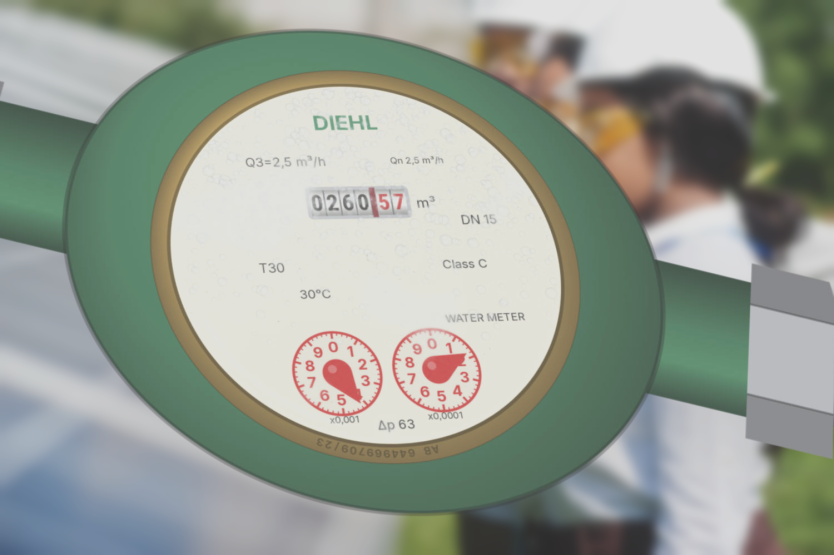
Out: 260.5741 m³
